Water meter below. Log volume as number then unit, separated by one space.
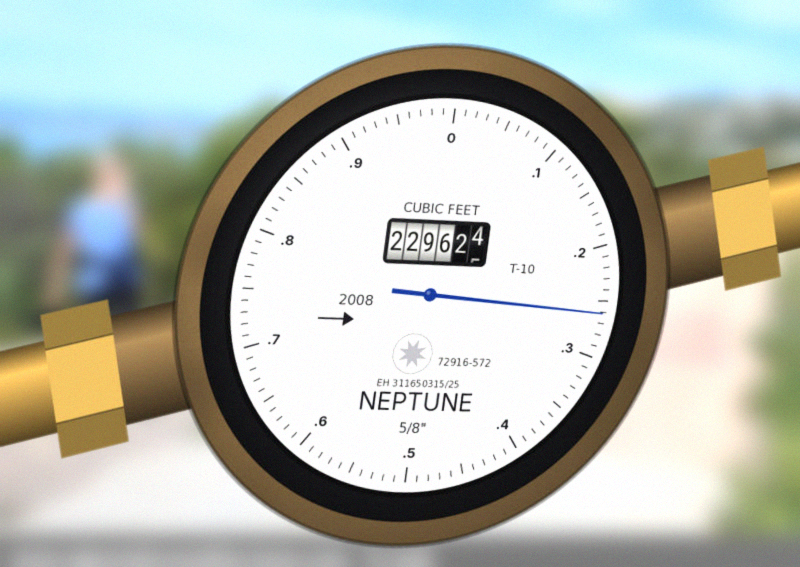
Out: 229624.26 ft³
